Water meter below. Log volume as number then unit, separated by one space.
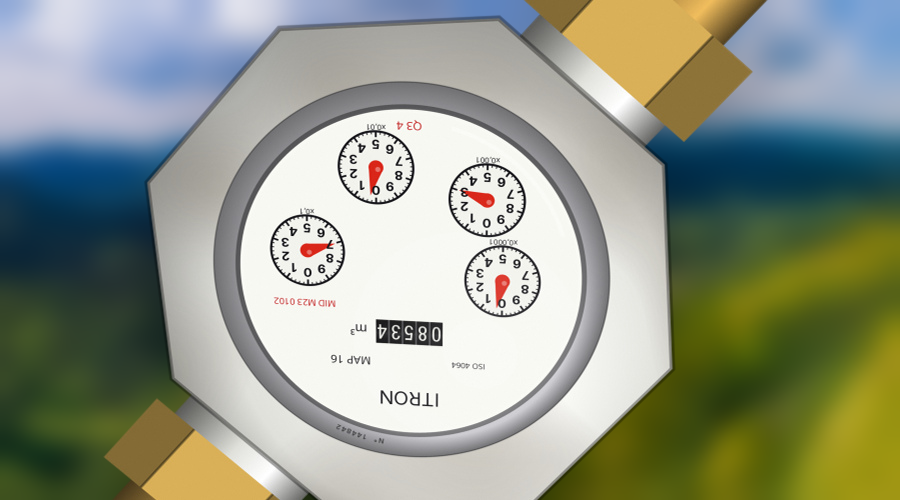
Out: 8534.7030 m³
